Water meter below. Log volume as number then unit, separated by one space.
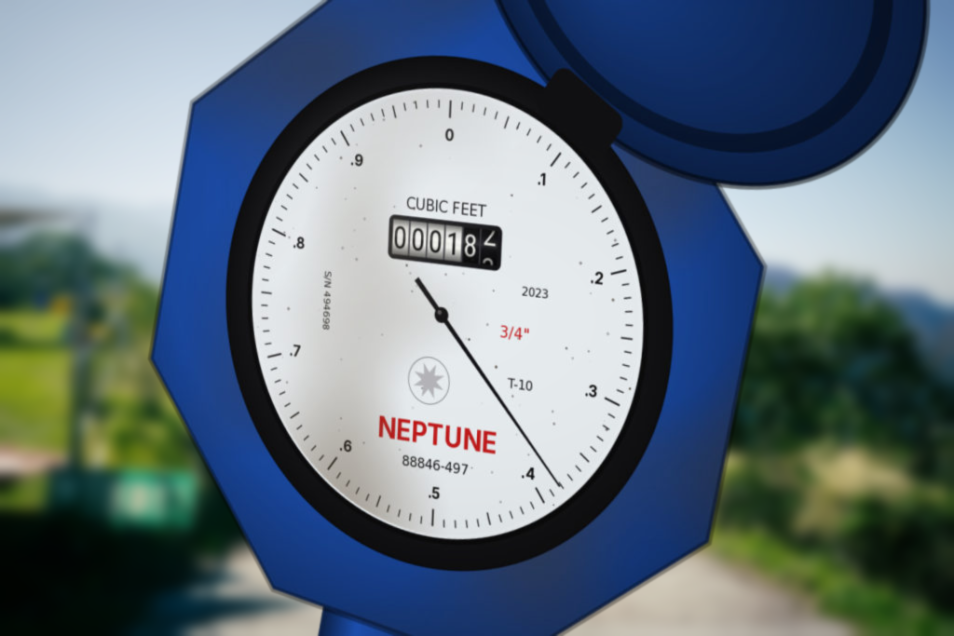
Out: 182.38 ft³
